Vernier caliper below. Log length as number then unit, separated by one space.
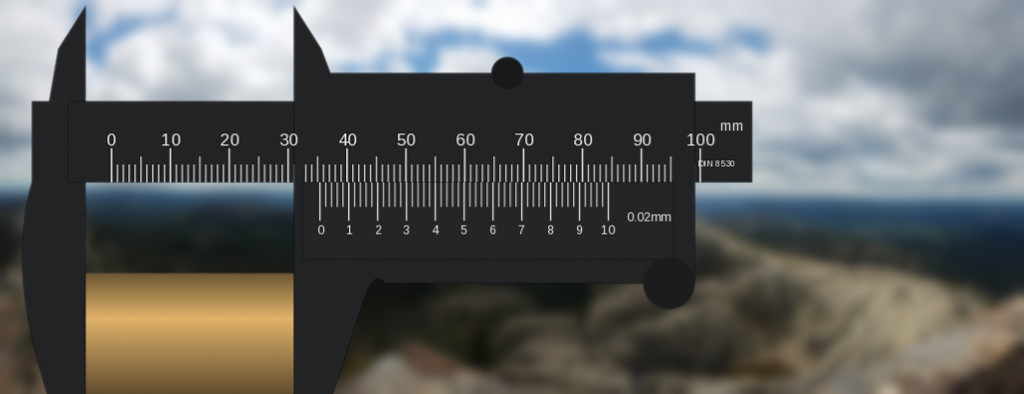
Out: 35.4 mm
